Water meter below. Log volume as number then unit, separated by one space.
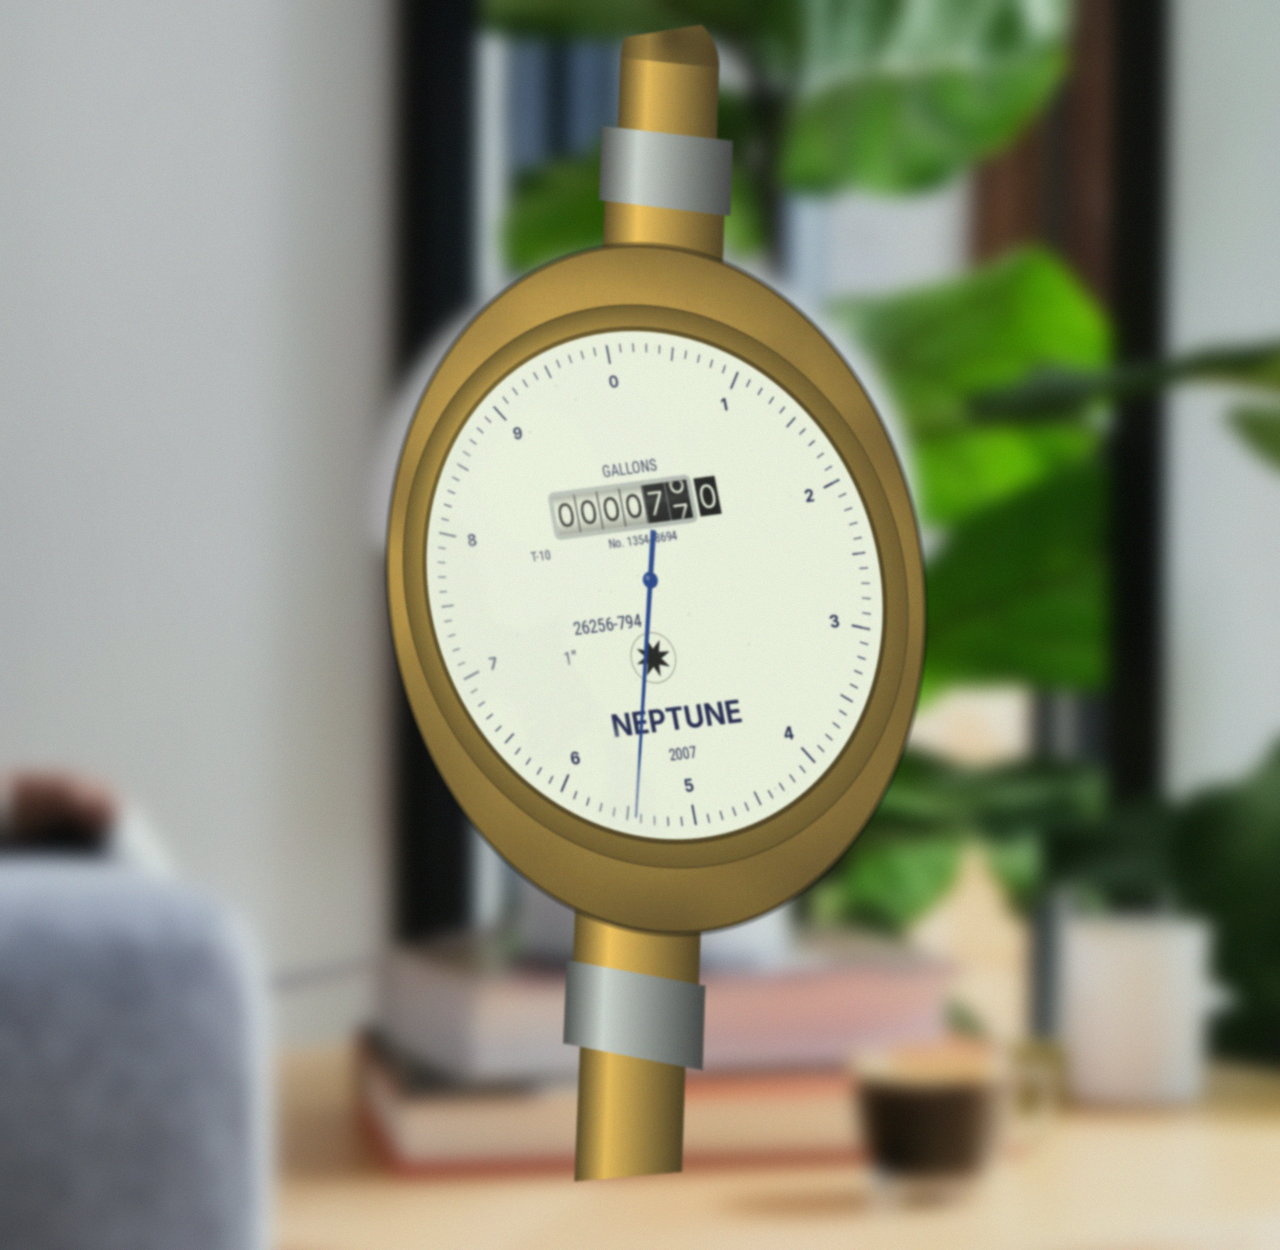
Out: 765.4 gal
